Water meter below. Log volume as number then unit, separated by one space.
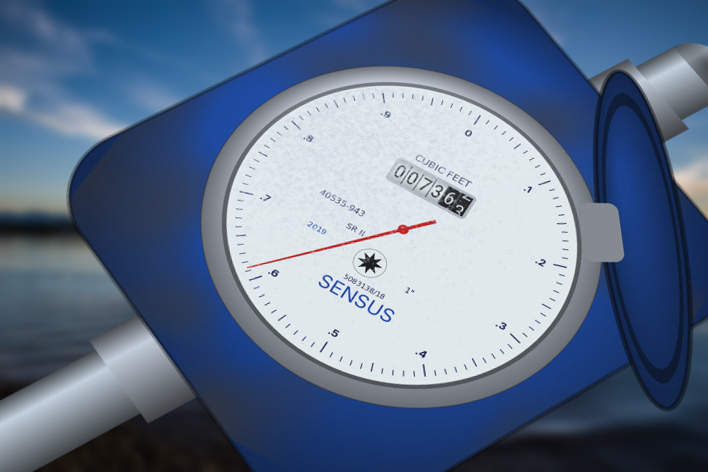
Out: 7362.61 ft³
